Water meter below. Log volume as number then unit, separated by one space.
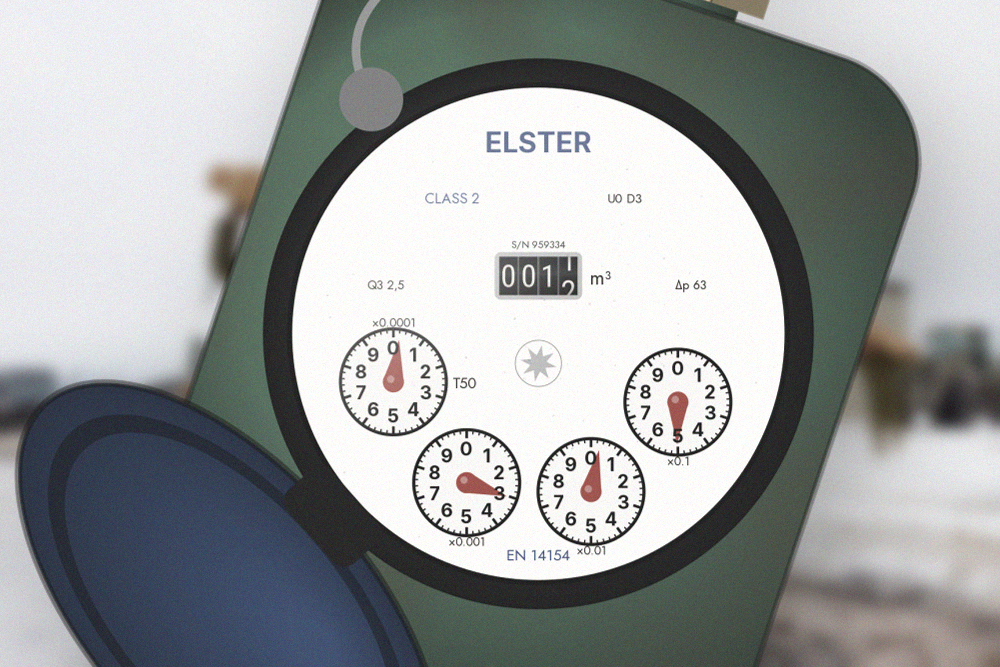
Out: 11.5030 m³
